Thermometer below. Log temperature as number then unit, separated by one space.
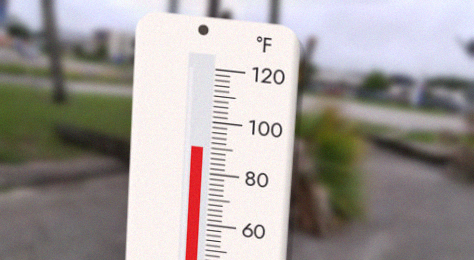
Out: 90 °F
